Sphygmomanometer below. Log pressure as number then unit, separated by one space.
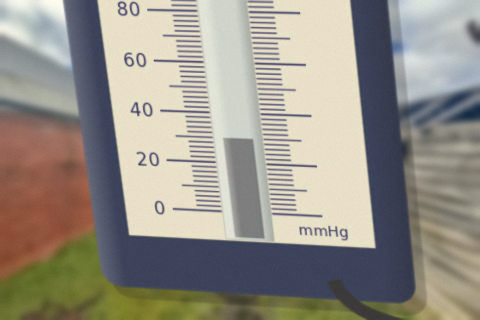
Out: 30 mmHg
